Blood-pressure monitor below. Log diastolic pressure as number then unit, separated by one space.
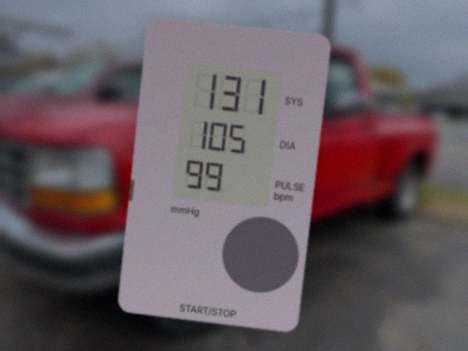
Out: 105 mmHg
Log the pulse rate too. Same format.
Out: 99 bpm
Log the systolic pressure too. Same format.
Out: 131 mmHg
